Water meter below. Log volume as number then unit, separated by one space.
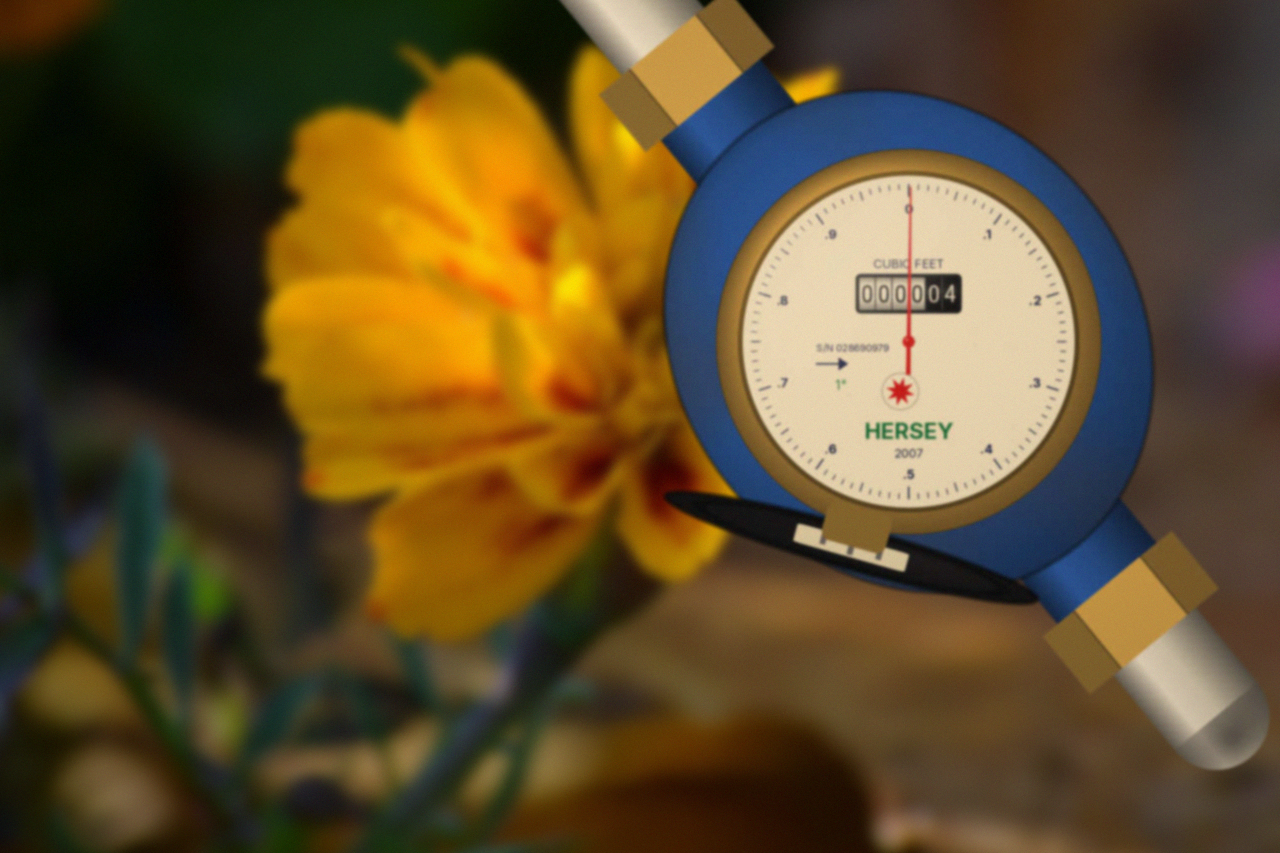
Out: 4.00 ft³
